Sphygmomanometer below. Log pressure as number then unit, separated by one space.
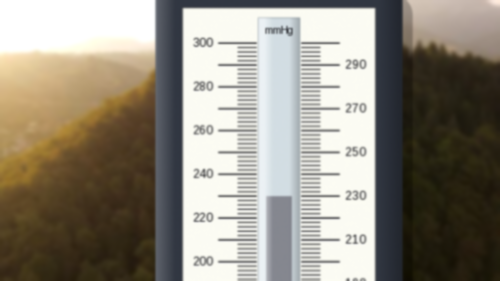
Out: 230 mmHg
